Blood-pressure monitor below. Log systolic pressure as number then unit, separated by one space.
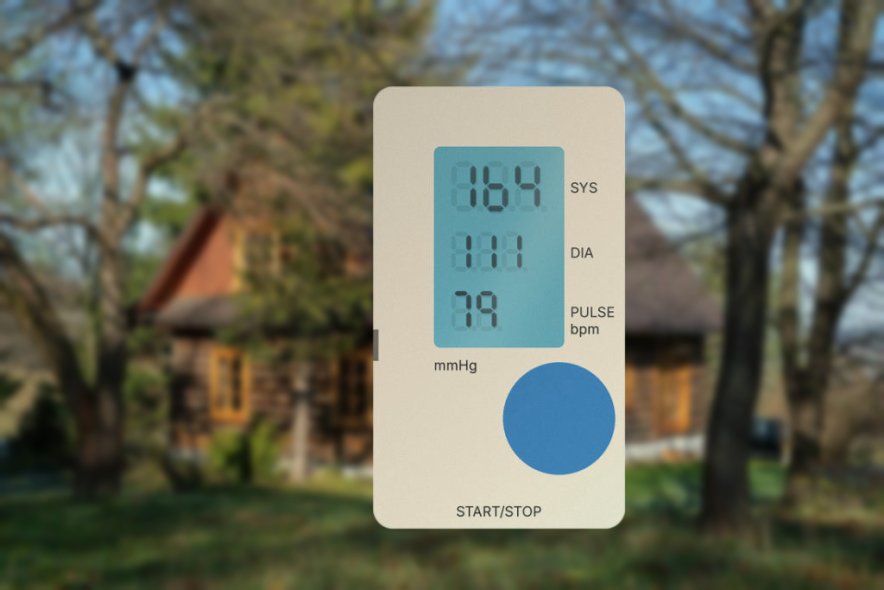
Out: 164 mmHg
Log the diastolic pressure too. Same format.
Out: 111 mmHg
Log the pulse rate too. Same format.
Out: 79 bpm
